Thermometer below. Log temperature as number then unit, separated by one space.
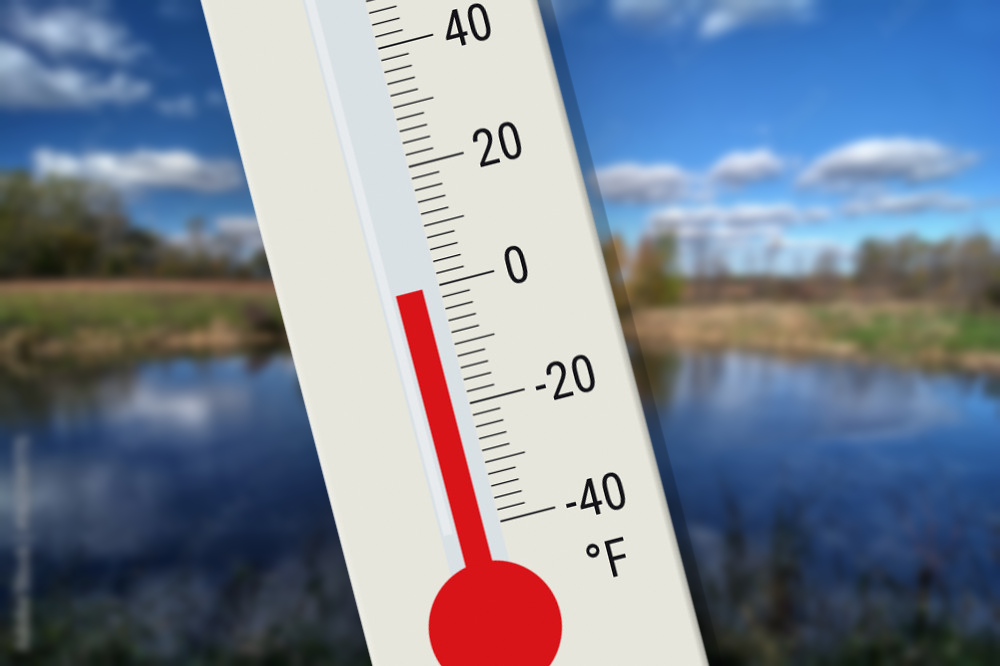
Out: 0 °F
